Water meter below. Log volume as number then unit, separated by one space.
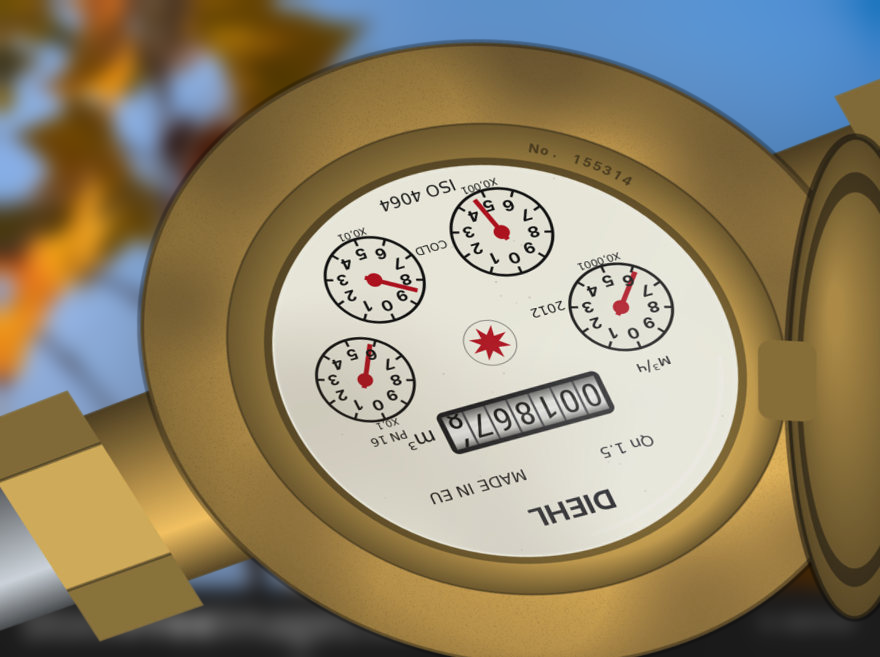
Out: 18677.5846 m³
